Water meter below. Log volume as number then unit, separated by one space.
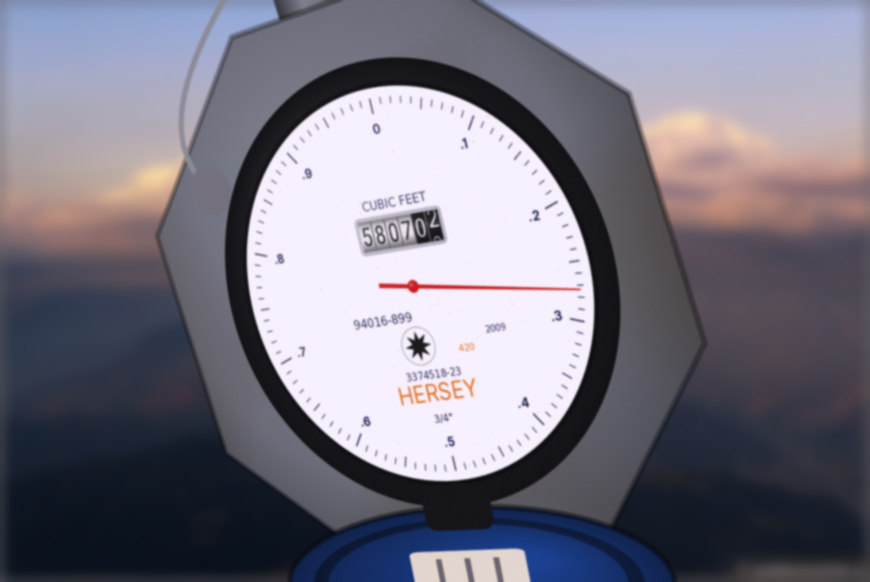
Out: 580702.27 ft³
